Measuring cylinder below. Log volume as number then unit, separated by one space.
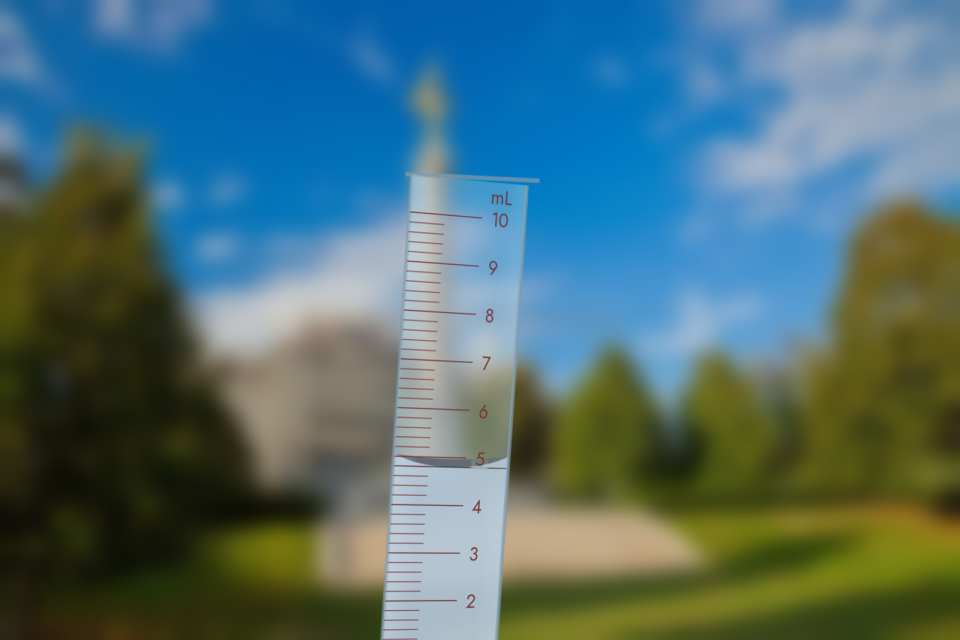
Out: 4.8 mL
